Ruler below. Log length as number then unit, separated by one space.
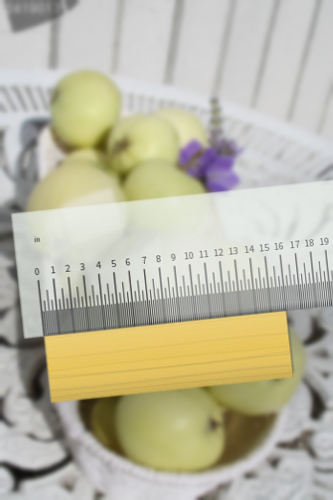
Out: 16 in
